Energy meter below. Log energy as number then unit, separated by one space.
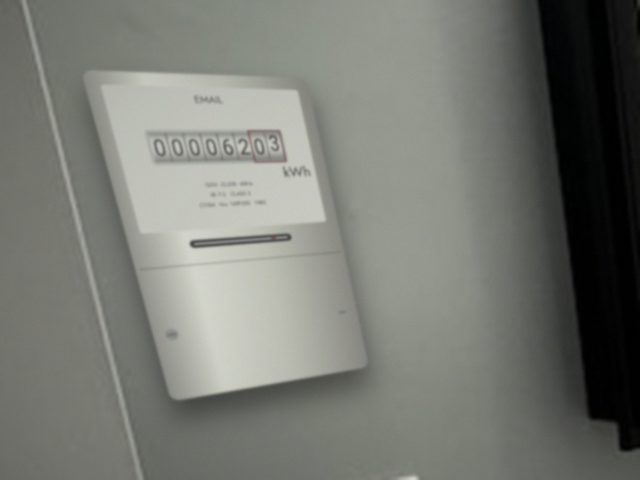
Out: 62.03 kWh
